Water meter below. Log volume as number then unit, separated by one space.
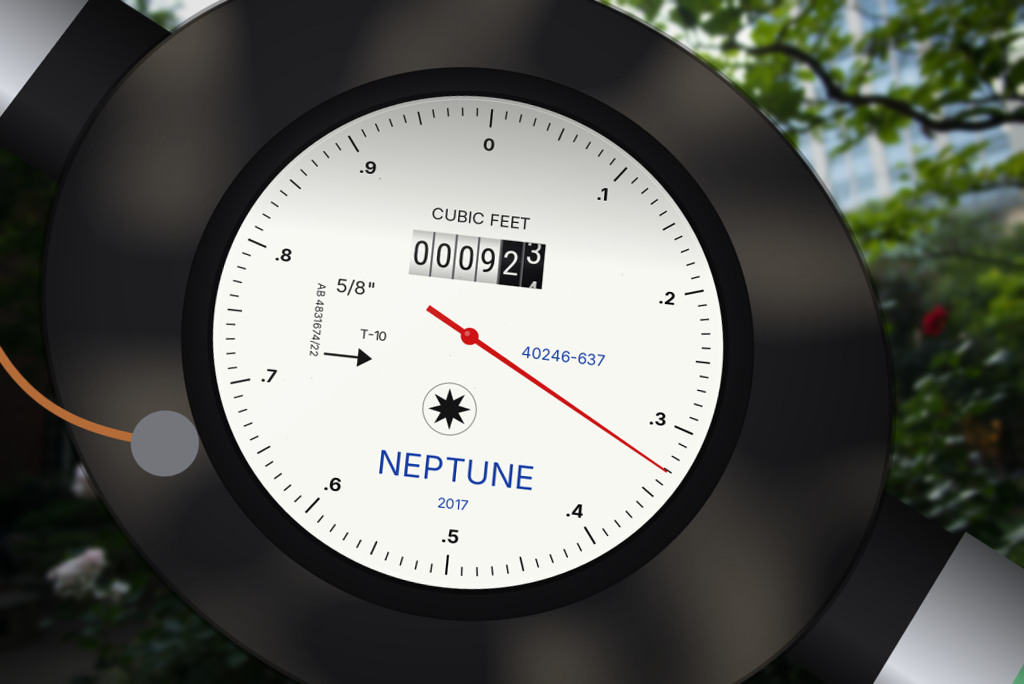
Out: 923.33 ft³
